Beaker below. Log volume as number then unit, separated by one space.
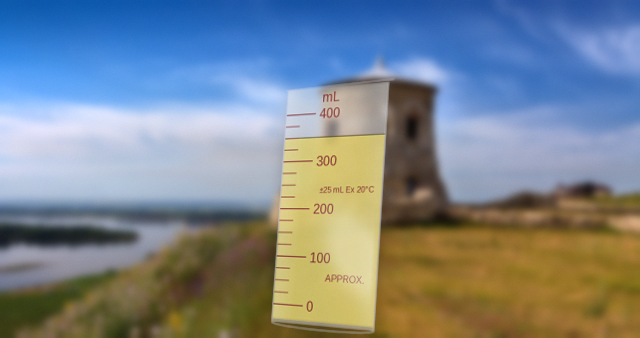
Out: 350 mL
